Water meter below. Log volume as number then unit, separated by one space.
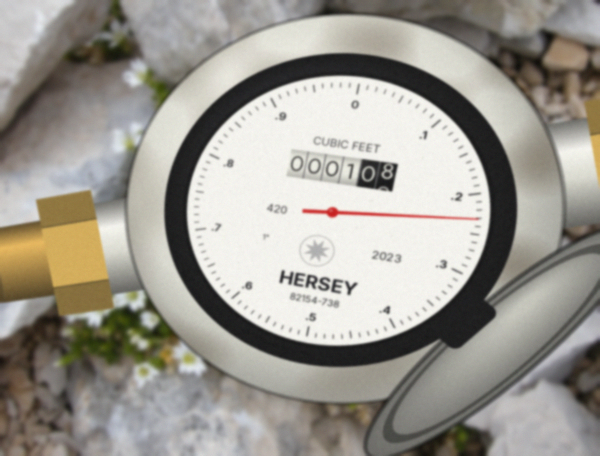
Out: 108.23 ft³
